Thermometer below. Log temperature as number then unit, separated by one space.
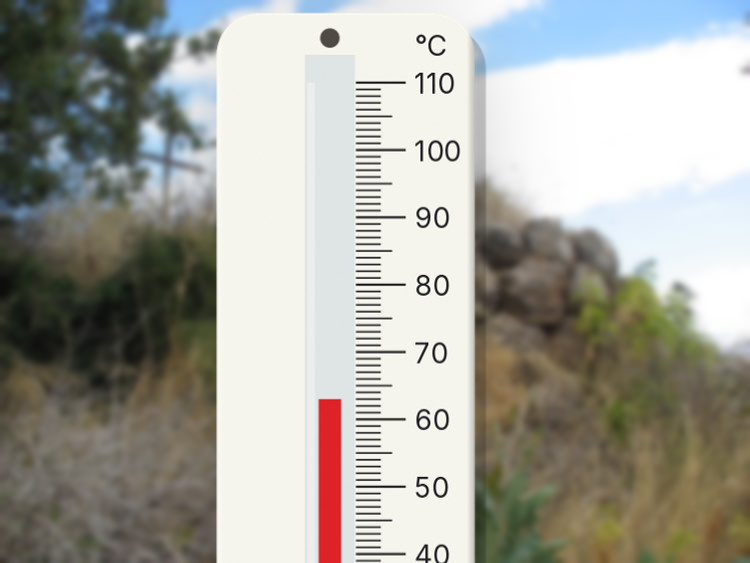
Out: 63 °C
